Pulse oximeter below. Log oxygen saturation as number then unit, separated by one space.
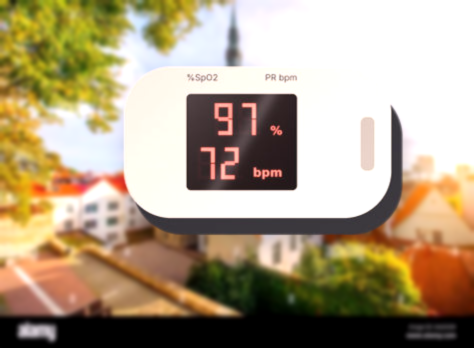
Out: 97 %
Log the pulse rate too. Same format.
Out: 72 bpm
